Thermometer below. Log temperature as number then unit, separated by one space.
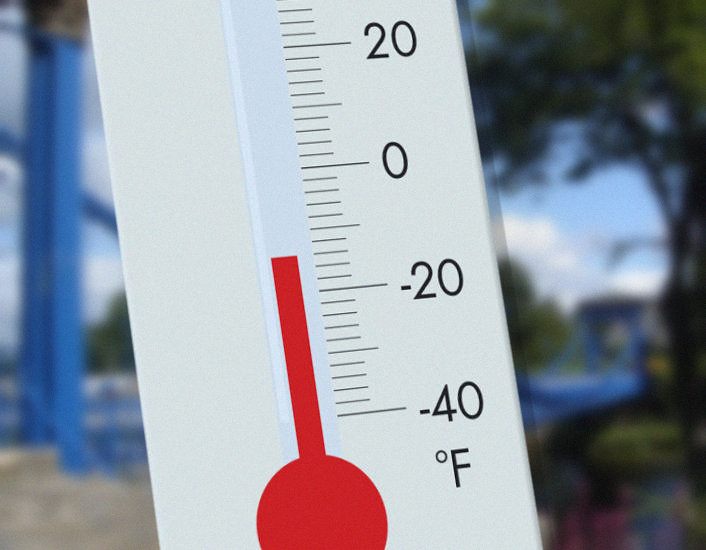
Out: -14 °F
